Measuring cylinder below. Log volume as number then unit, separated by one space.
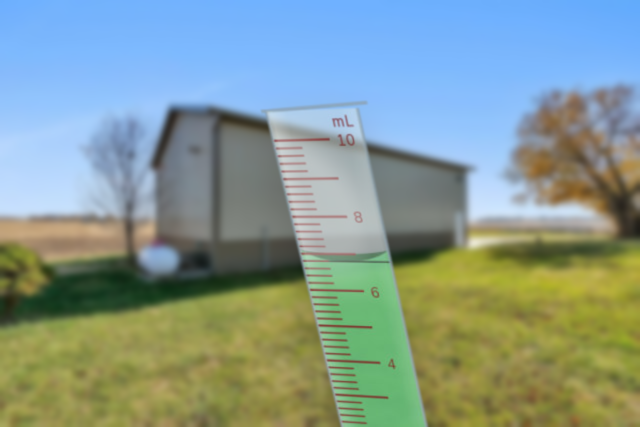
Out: 6.8 mL
